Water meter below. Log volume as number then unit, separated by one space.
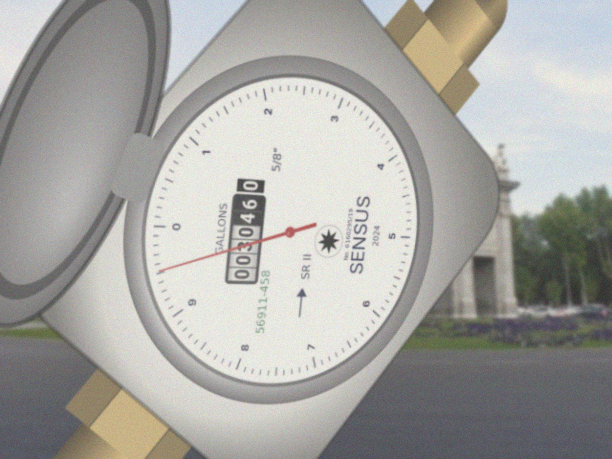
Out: 30459.5 gal
